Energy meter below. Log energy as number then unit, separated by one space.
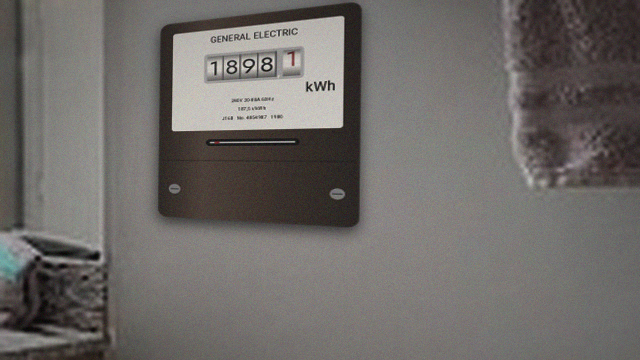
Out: 1898.1 kWh
